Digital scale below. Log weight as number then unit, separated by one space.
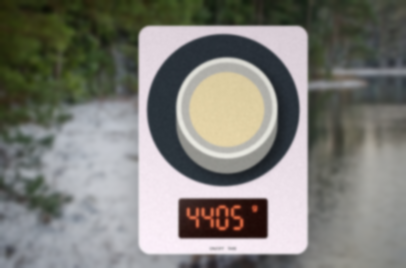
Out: 4405 g
